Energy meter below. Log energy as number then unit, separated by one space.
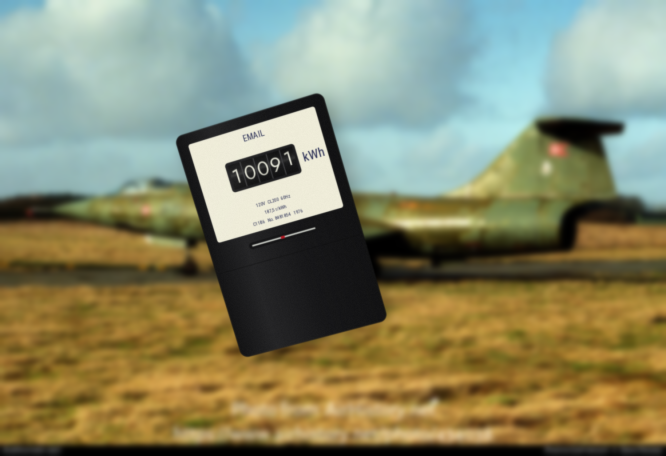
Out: 10091 kWh
